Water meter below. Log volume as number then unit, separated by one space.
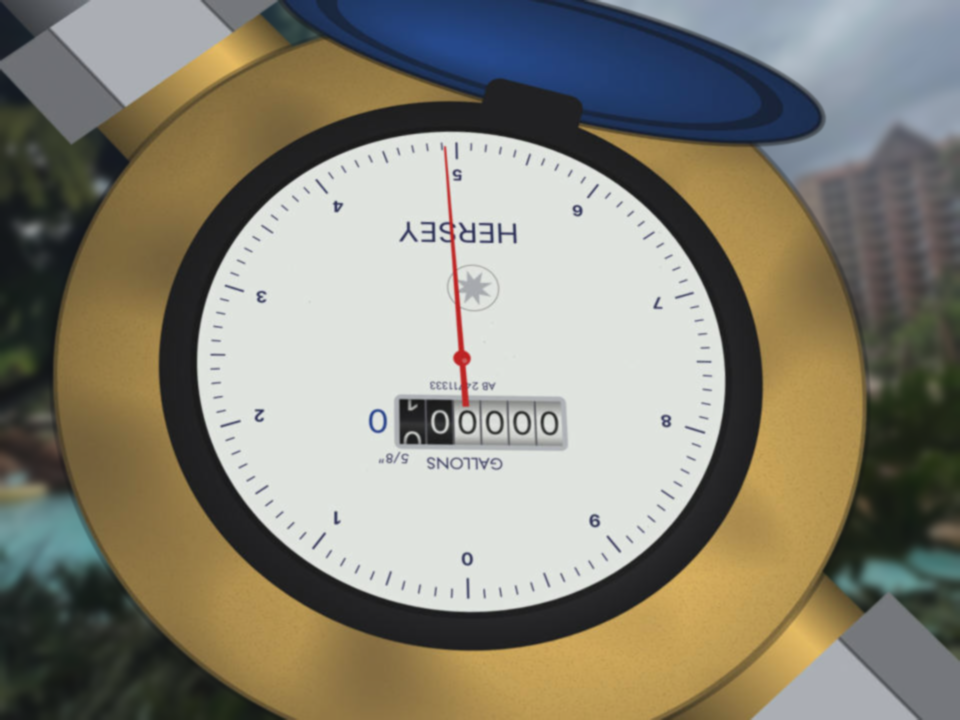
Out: 4.9 gal
